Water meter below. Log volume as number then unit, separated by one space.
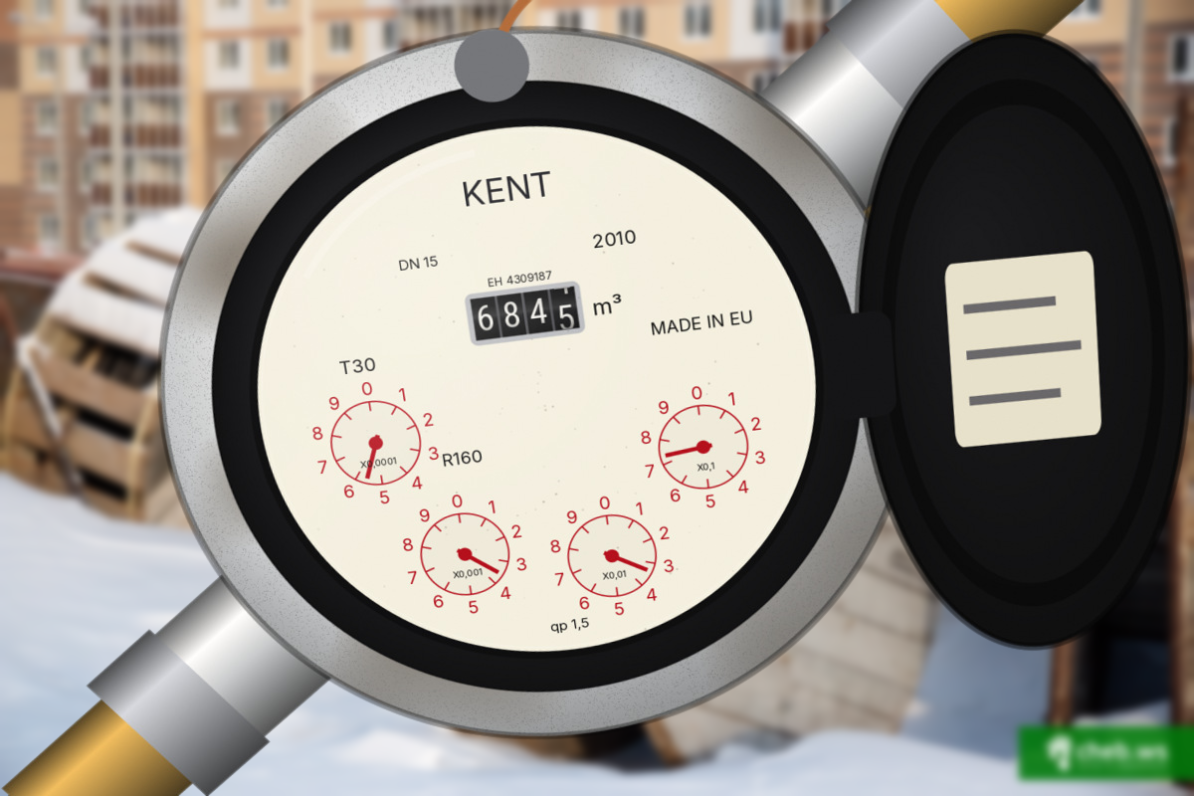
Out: 6844.7335 m³
